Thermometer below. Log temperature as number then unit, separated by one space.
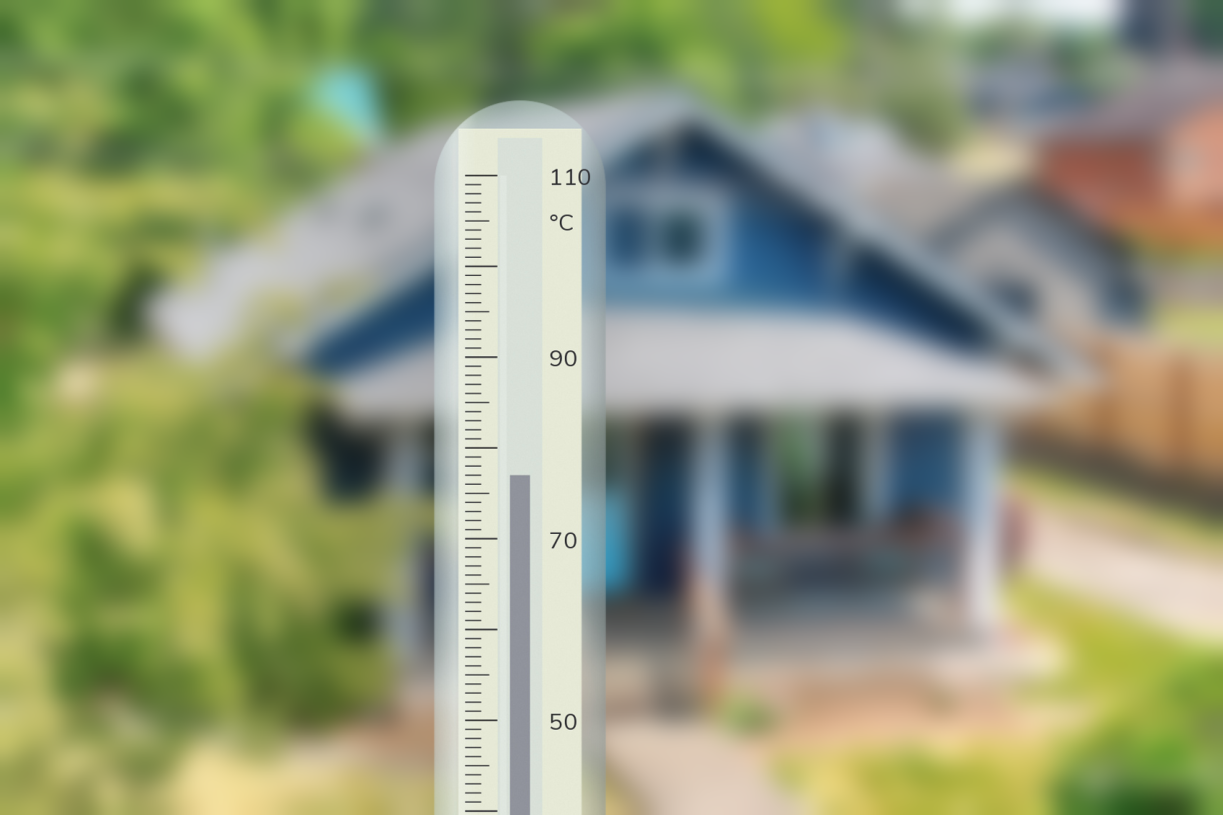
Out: 77 °C
